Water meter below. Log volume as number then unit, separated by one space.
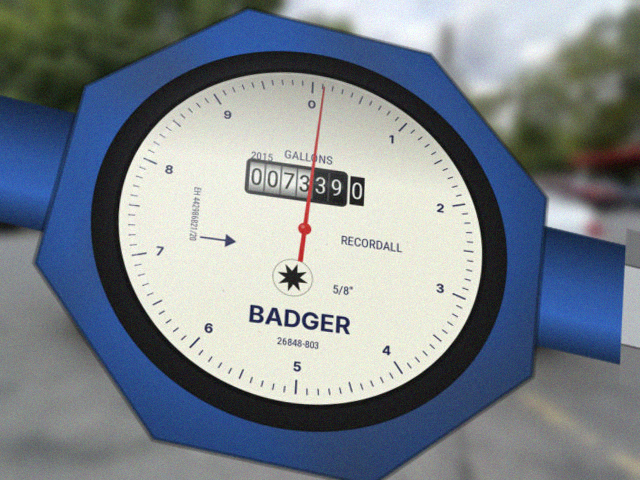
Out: 73390.1 gal
